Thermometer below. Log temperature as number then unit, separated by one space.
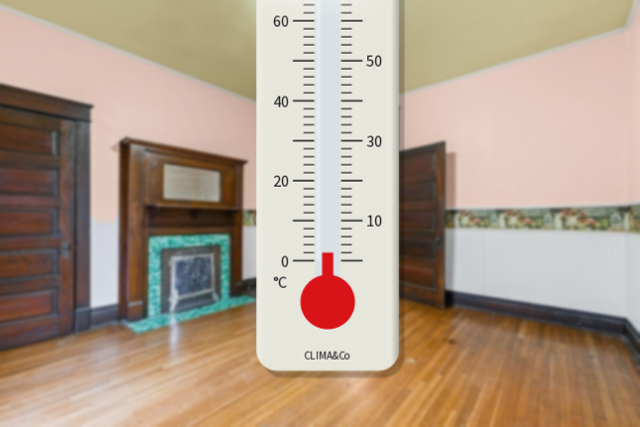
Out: 2 °C
